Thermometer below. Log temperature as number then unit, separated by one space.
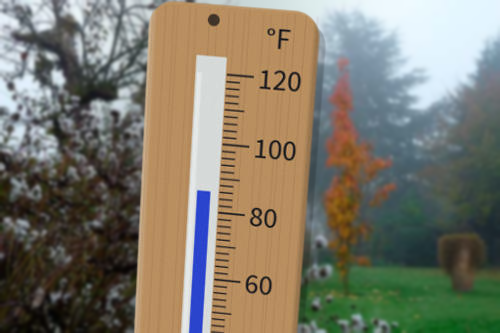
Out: 86 °F
